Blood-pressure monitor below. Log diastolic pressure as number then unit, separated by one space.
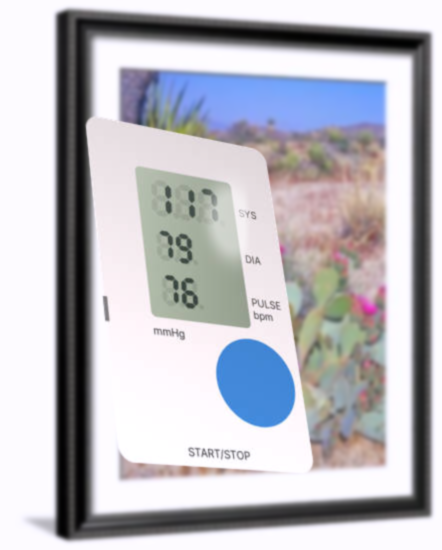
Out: 79 mmHg
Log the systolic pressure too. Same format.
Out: 117 mmHg
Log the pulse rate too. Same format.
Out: 76 bpm
